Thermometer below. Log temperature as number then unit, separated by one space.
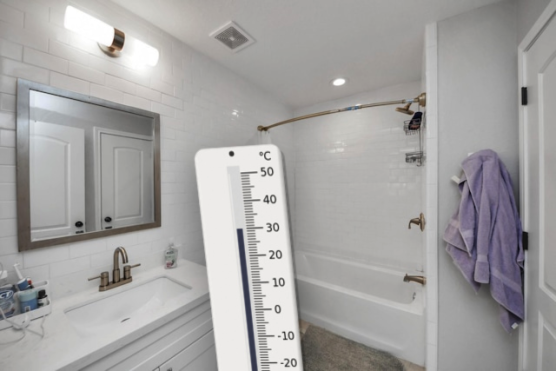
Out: 30 °C
